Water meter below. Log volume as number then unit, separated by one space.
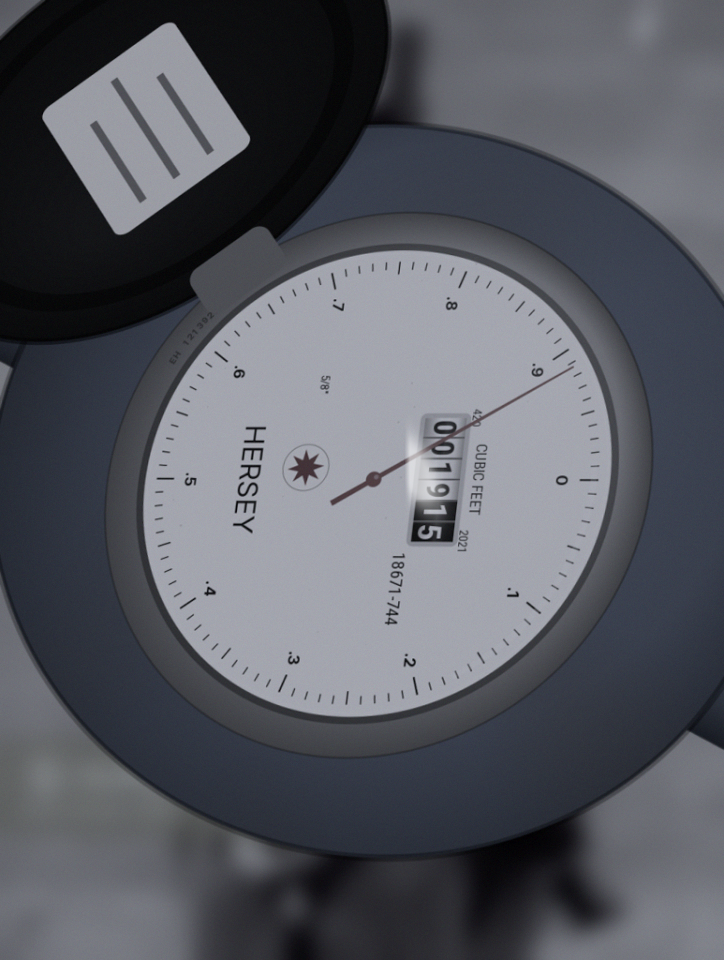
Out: 1914.91 ft³
